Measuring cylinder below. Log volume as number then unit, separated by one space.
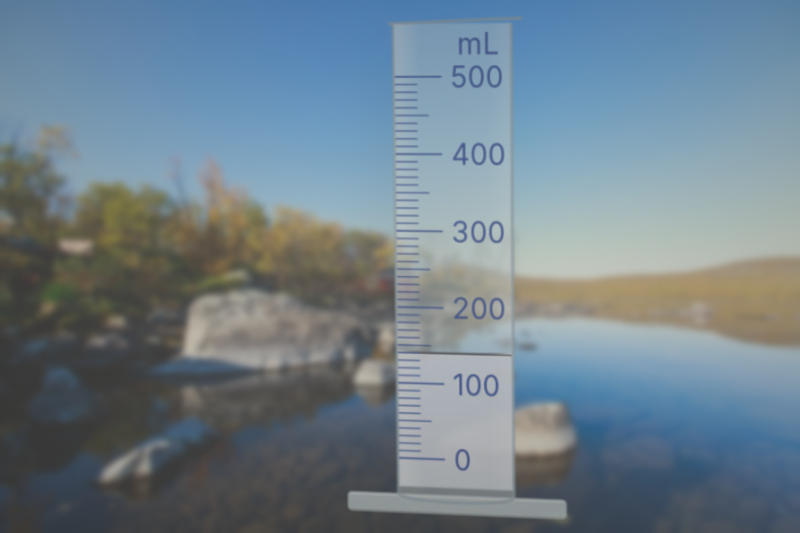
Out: 140 mL
